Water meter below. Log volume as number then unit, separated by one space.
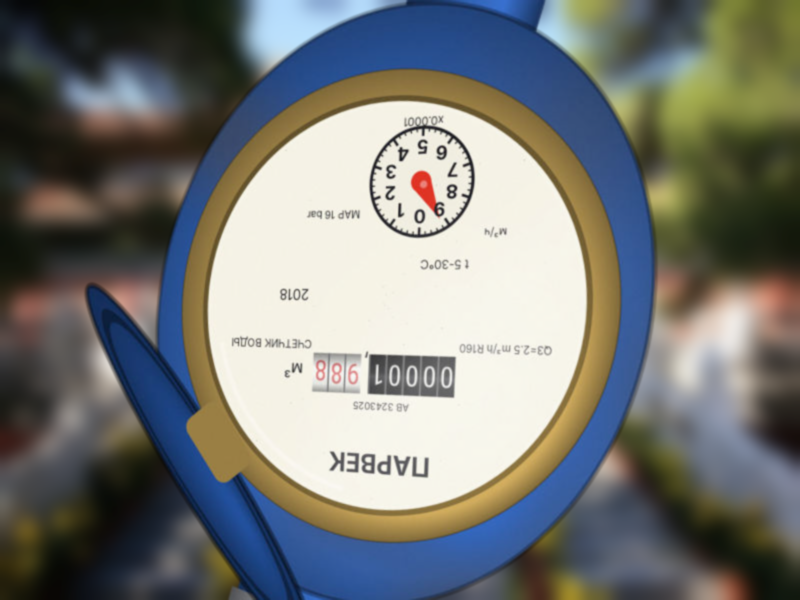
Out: 1.9879 m³
